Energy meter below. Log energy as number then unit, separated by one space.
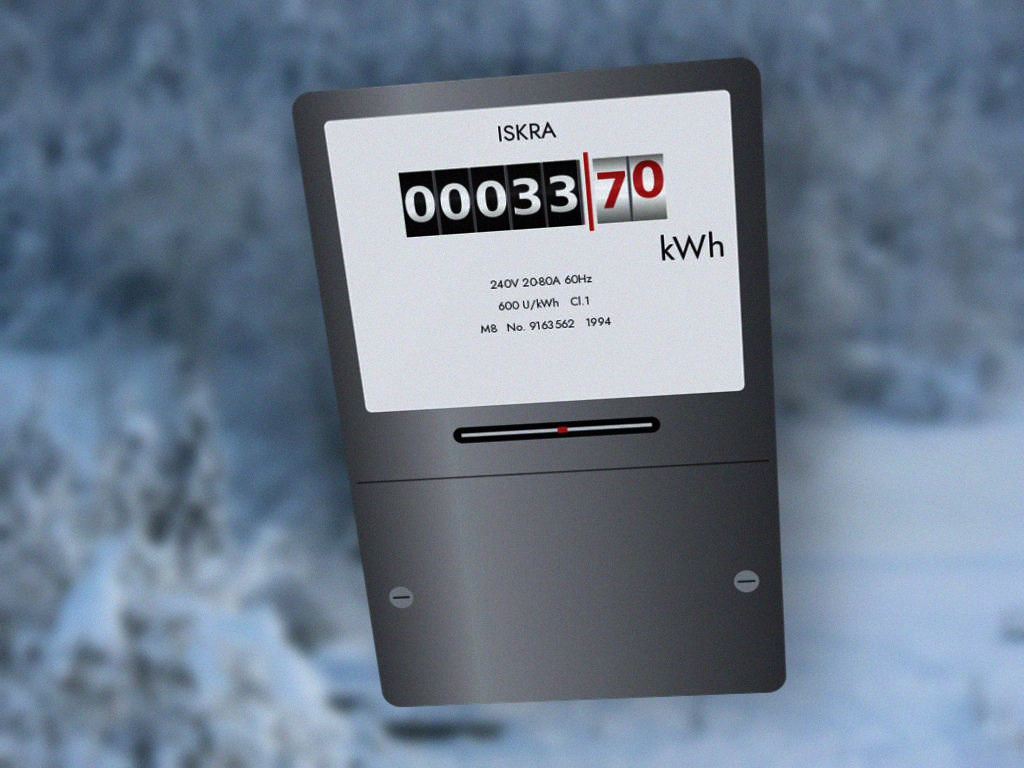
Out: 33.70 kWh
